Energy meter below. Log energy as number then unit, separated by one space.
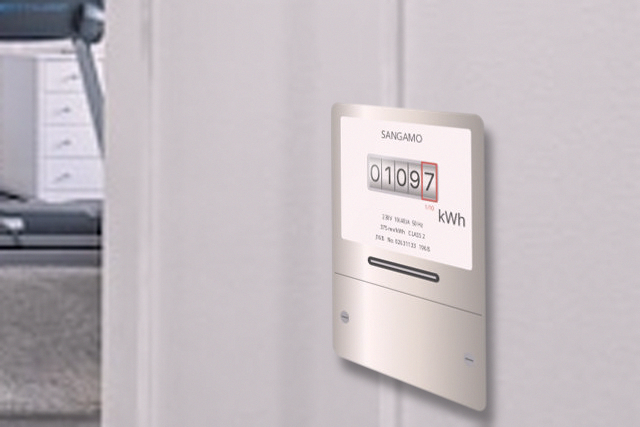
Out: 109.7 kWh
